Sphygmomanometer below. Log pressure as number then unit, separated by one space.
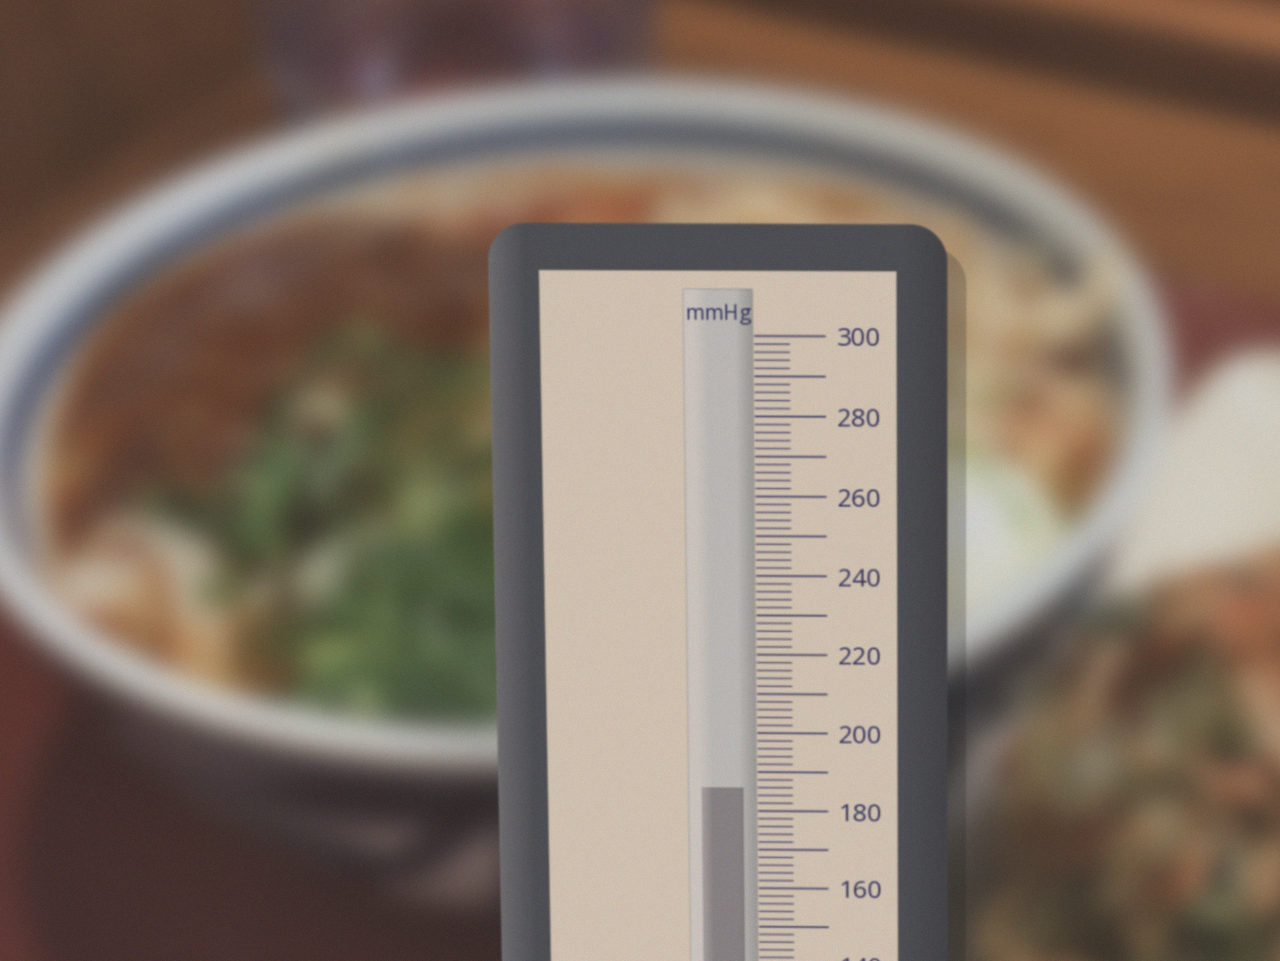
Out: 186 mmHg
